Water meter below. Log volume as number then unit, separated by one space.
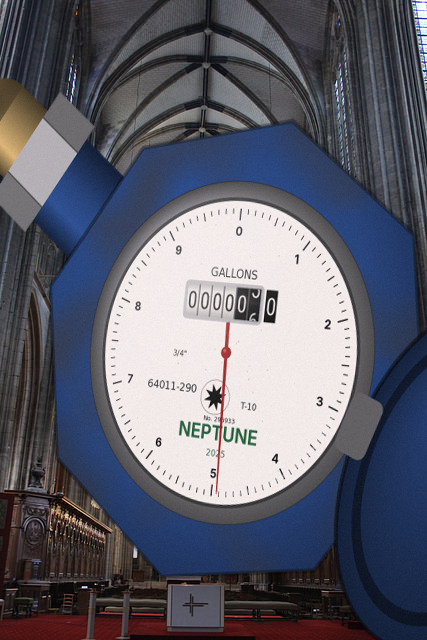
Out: 54.9 gal
